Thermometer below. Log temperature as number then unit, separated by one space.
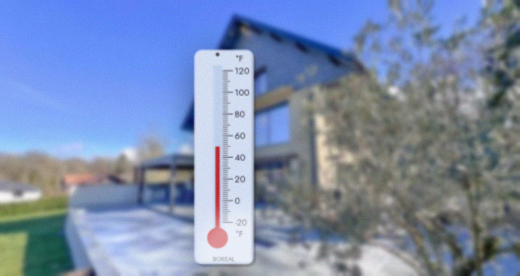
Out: 50 °F
